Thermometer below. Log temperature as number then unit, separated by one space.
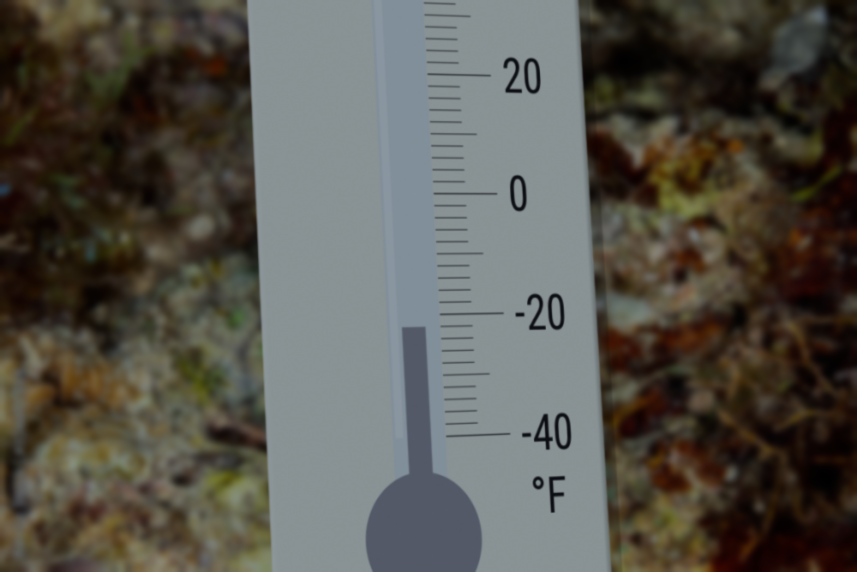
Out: -22 °F
